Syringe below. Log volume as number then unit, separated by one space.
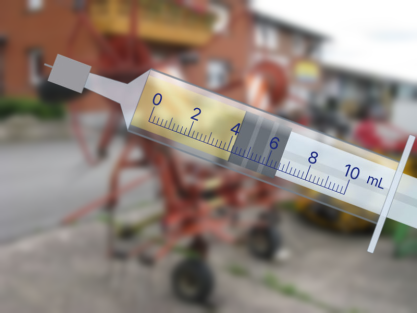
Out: 4.2 mL
